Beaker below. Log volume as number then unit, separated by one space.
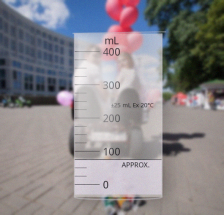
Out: 75 mL
